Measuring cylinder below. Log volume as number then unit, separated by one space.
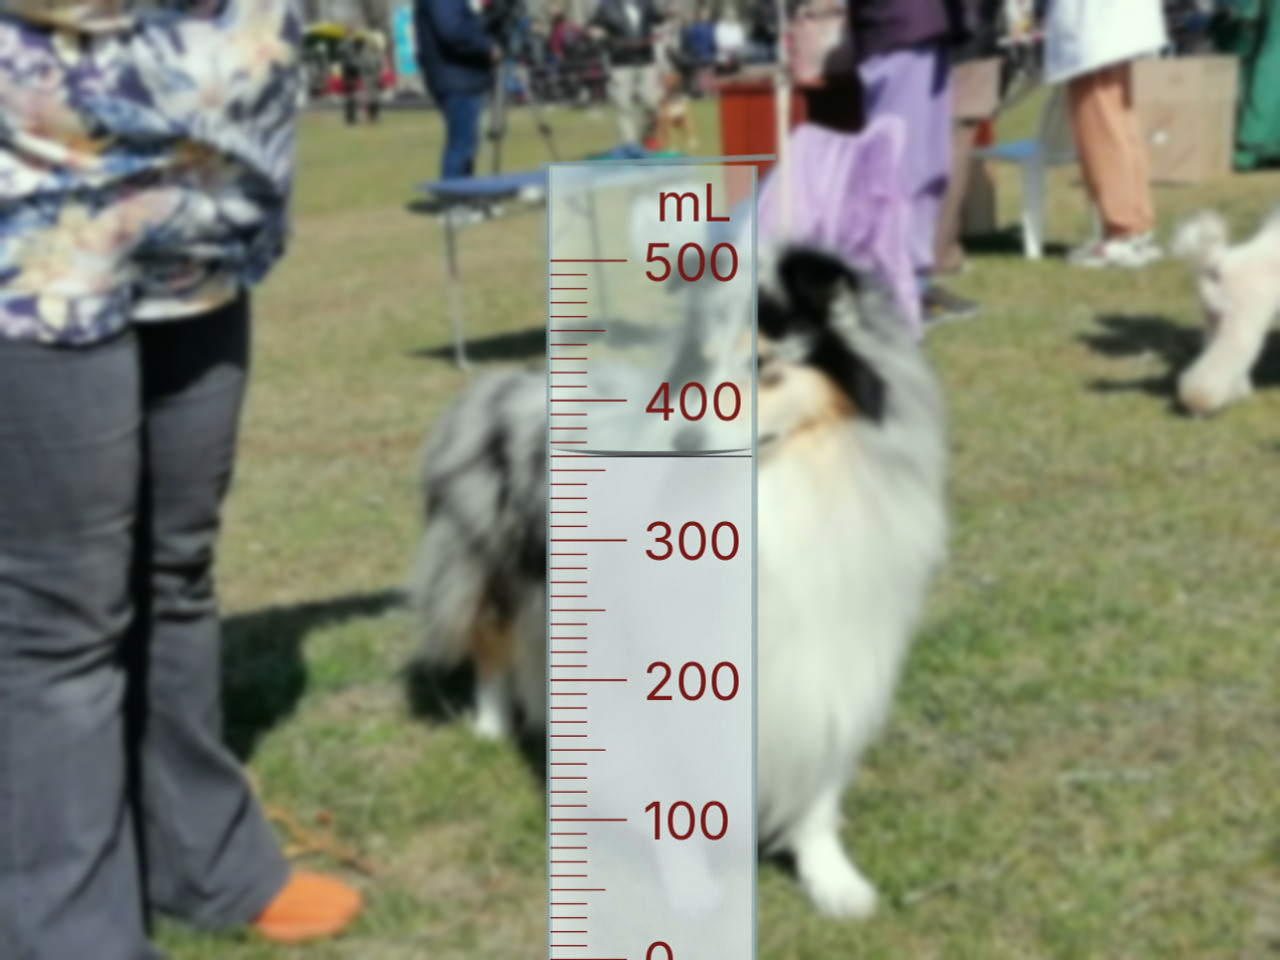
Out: 360 mL
